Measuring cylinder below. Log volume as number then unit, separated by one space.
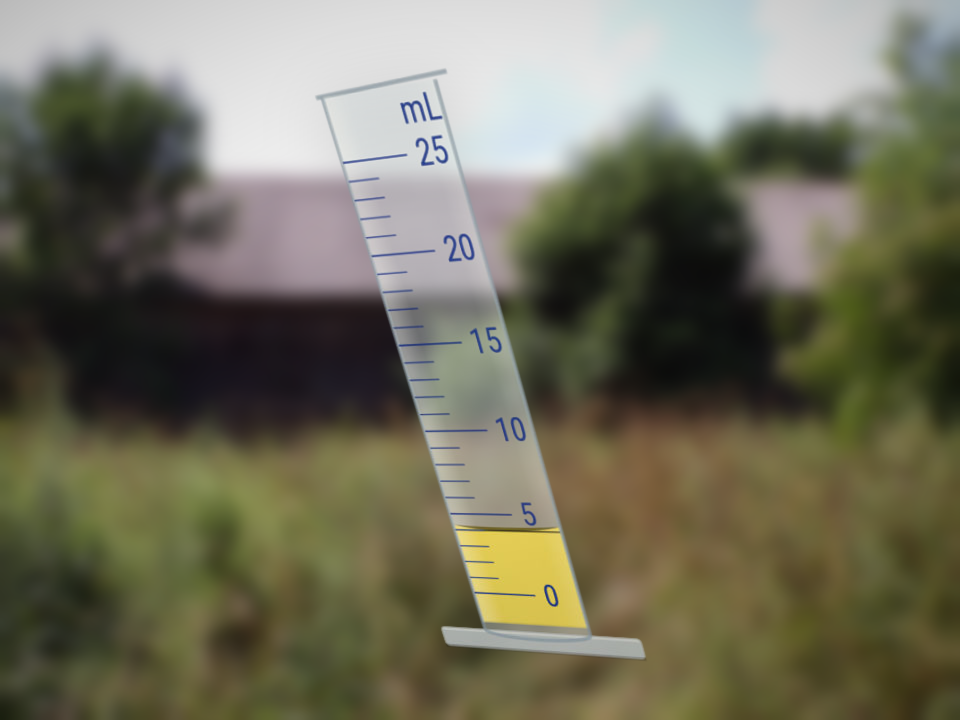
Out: 4 mL
